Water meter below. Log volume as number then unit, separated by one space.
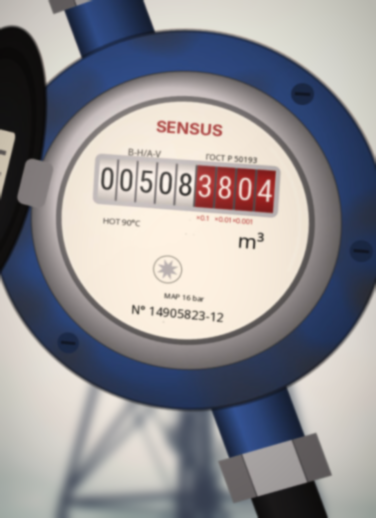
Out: 508.3804 m³
